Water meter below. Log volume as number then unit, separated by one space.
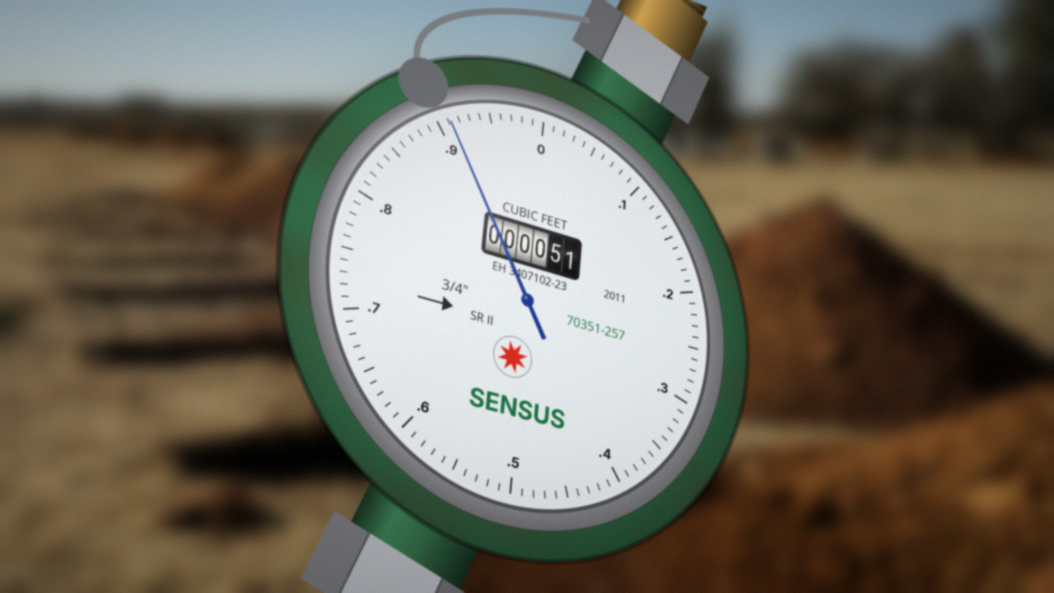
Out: 50.91 ft³
